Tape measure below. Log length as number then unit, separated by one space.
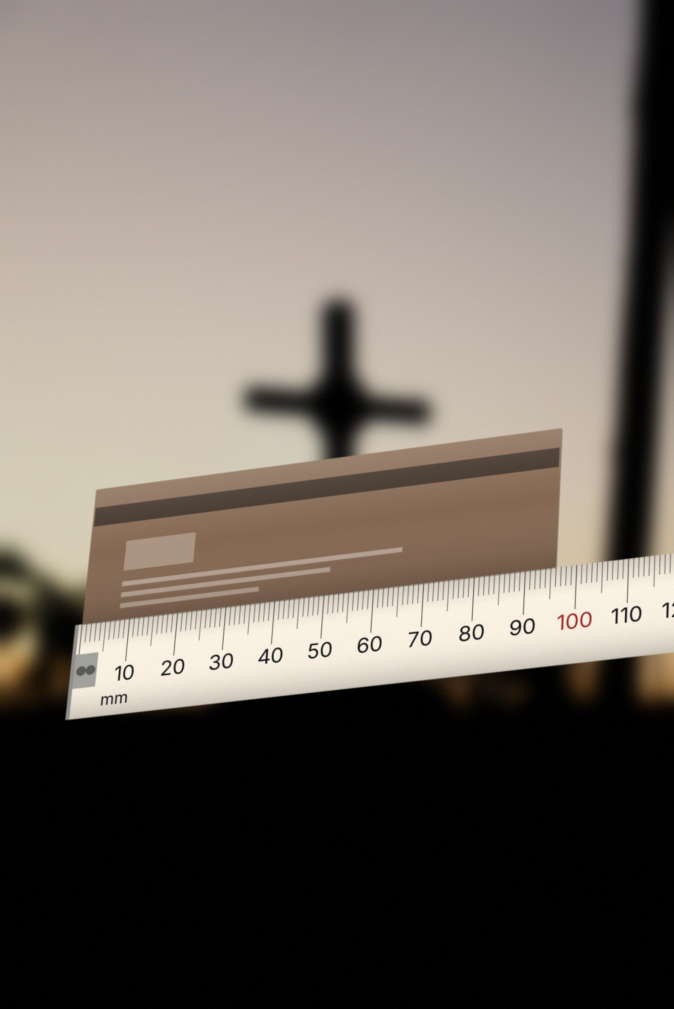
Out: 96 mm
